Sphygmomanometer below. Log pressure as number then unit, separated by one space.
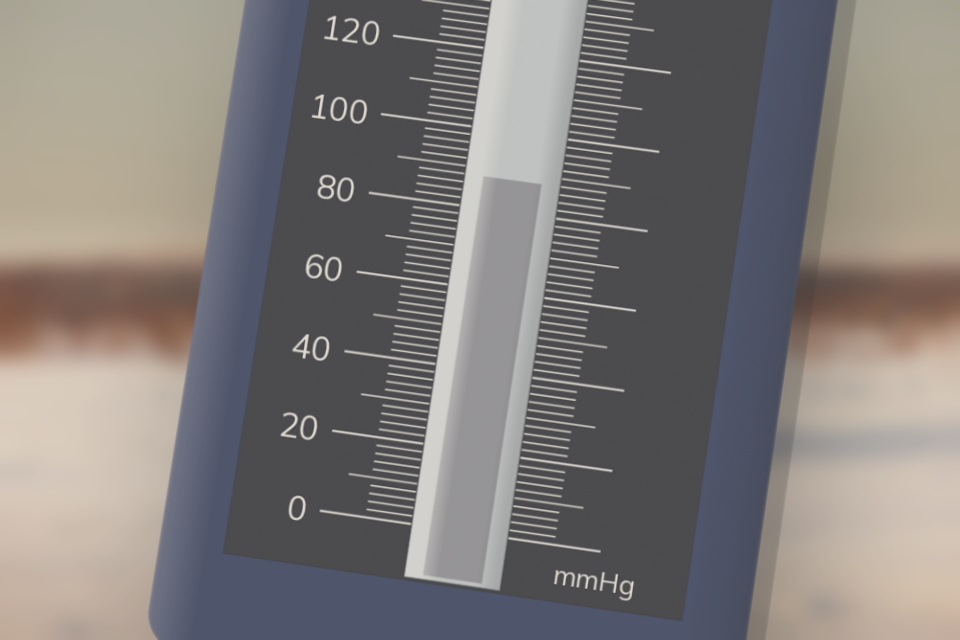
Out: 88 mmHg
